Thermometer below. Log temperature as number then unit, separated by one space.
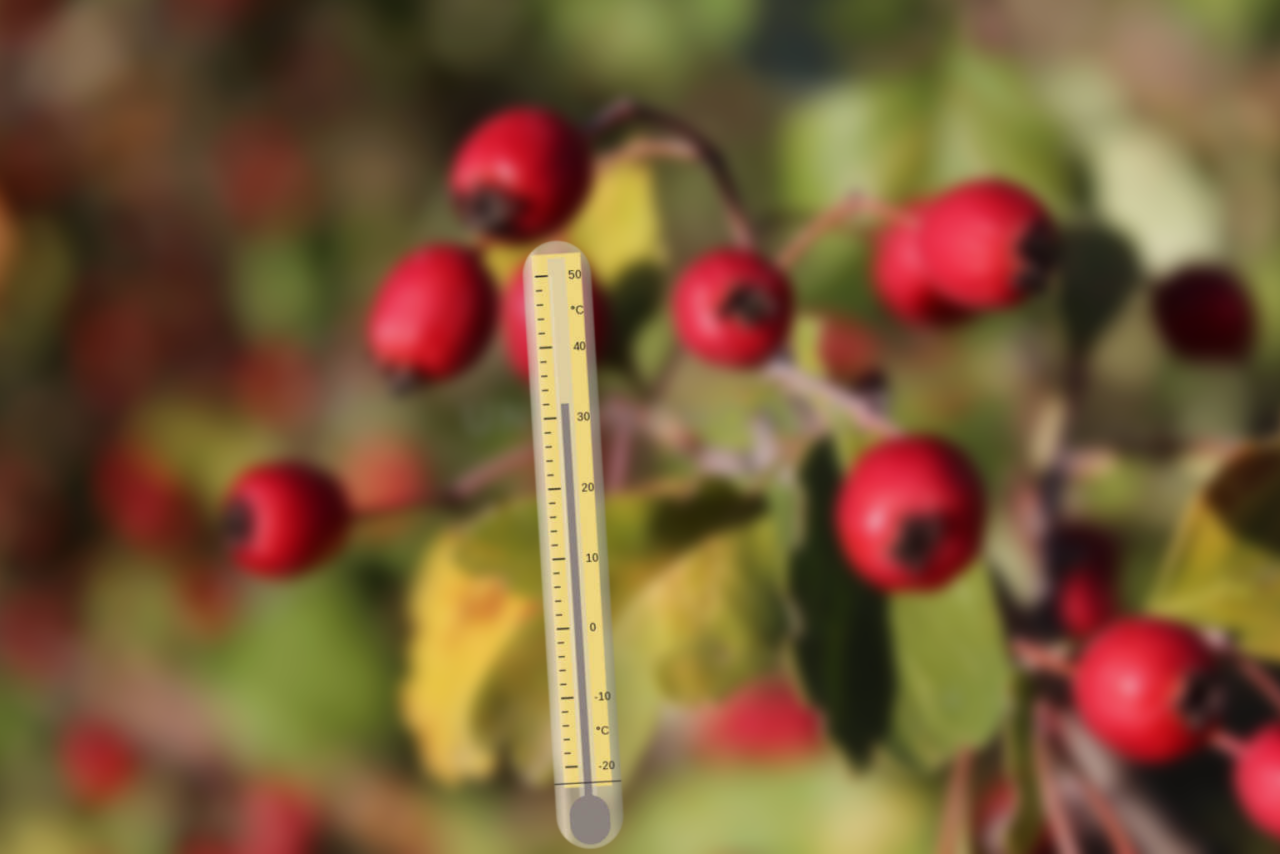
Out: 32 °C
